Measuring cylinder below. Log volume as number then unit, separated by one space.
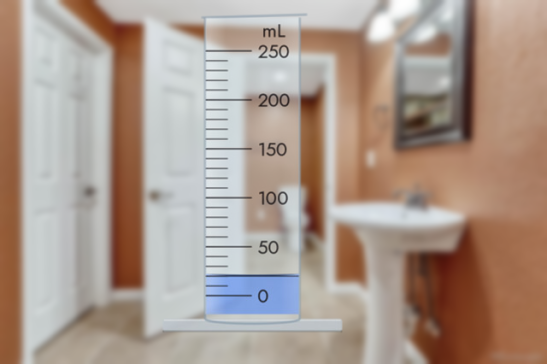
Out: 20 mL
